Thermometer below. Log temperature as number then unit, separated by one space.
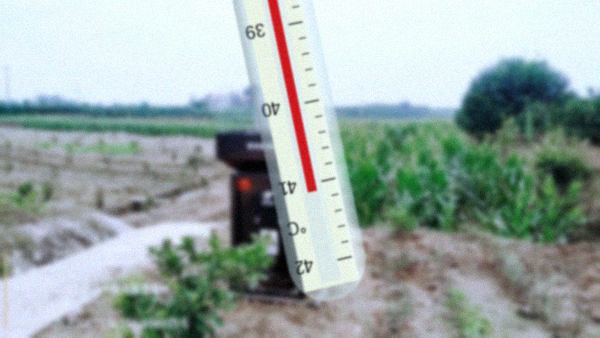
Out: 41.1 °C
